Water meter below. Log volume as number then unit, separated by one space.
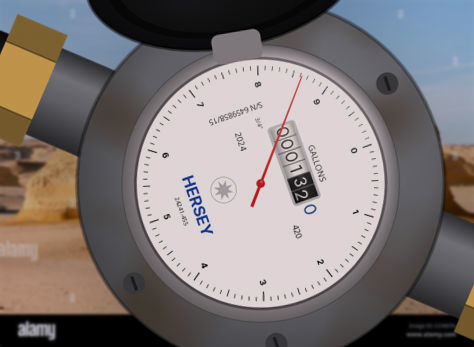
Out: 1318.6 gal
